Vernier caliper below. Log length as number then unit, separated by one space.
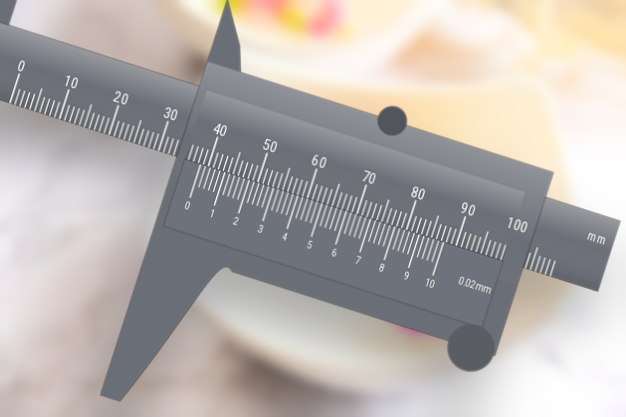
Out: 38.5 mm
